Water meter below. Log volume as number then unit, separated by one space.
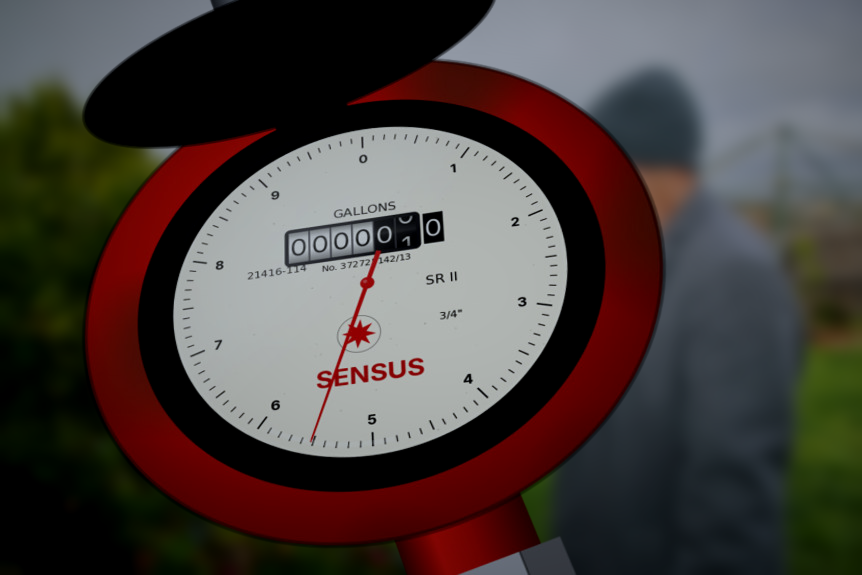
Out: 5.5 gal
